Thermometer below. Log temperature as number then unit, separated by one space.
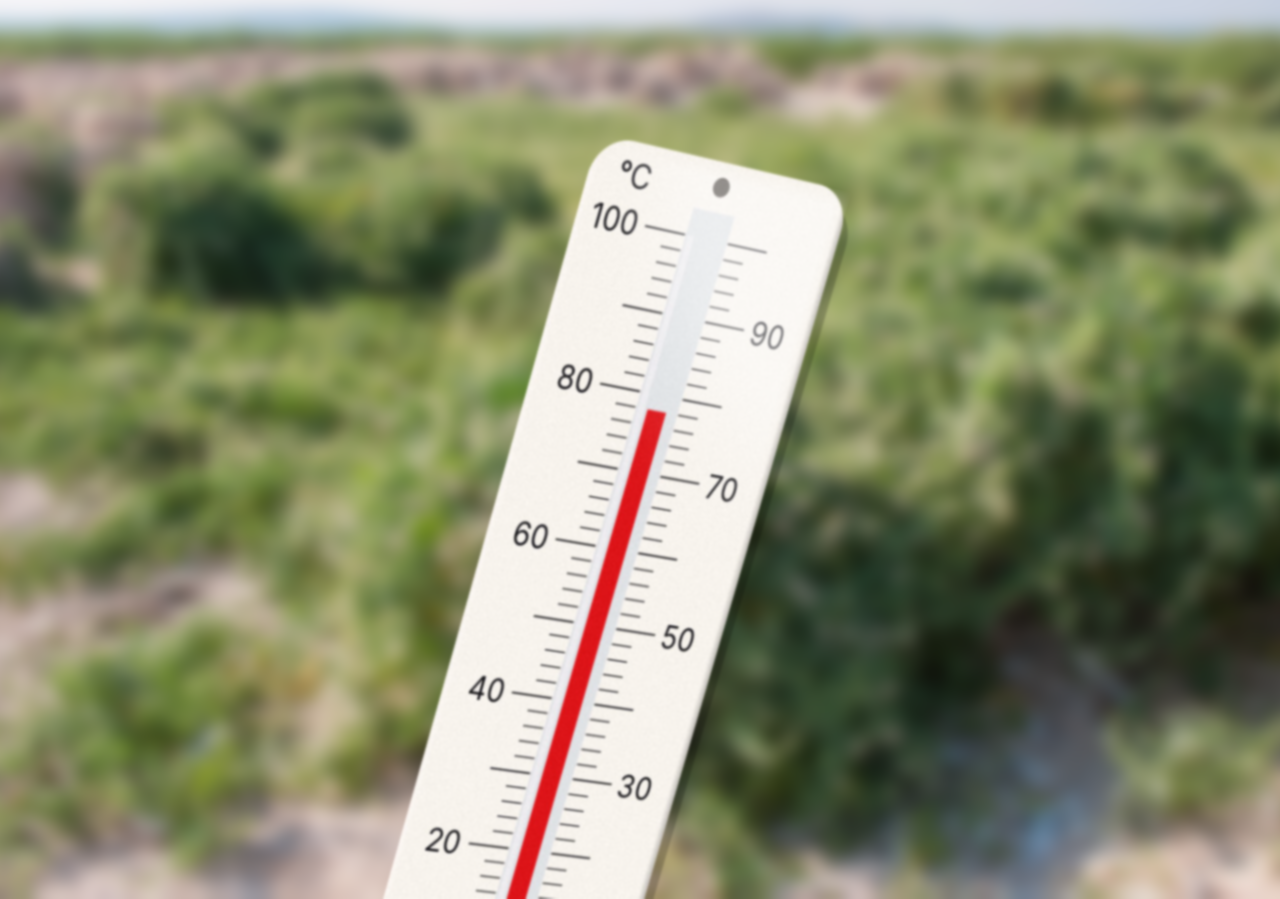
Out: 78 °C
